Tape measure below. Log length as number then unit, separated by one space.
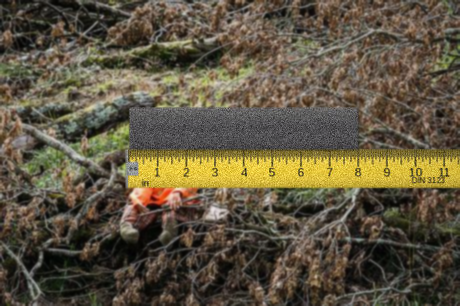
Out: 8 in
